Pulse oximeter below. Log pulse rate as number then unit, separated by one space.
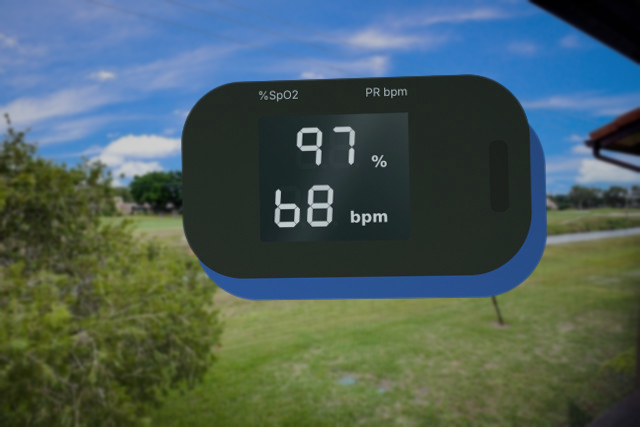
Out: 68 bpm
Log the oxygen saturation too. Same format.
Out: 97 %
